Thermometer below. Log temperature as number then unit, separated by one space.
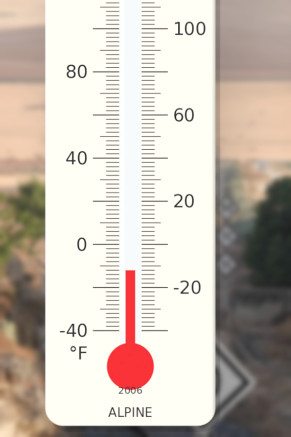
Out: -12 °F
